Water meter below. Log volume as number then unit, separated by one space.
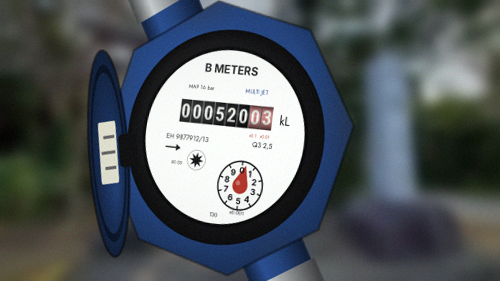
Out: 520.030 kL
